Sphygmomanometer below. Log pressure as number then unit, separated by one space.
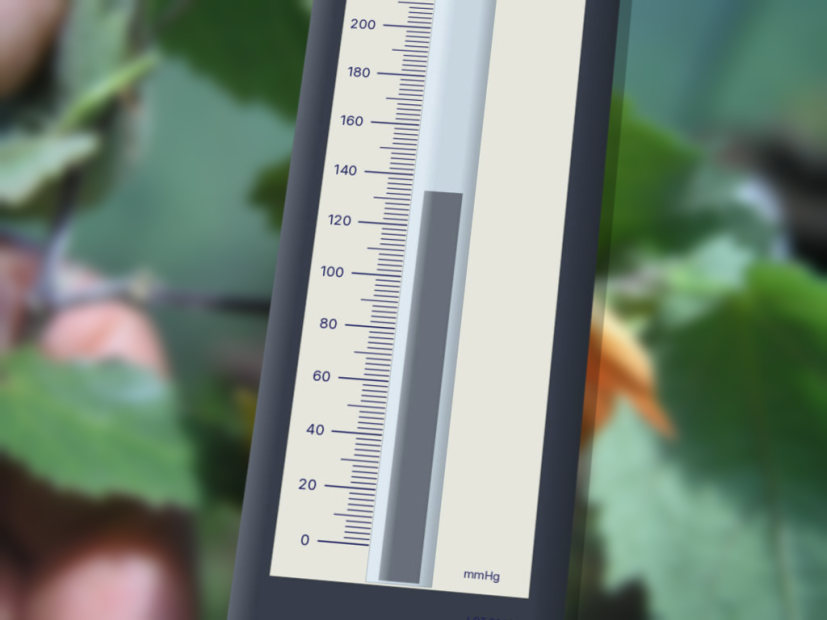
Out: 134 mmHg
